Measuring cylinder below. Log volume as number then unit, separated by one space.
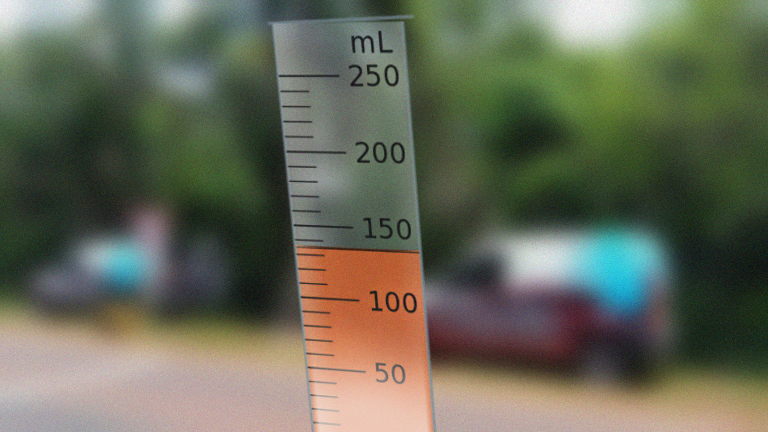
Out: 135 mL
